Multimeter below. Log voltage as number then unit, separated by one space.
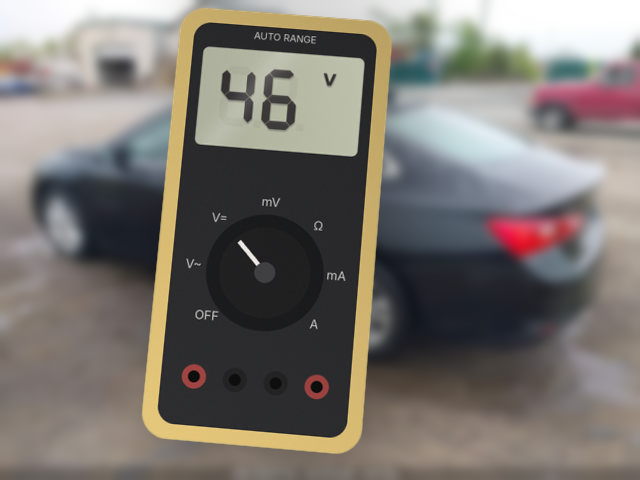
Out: 46 V
